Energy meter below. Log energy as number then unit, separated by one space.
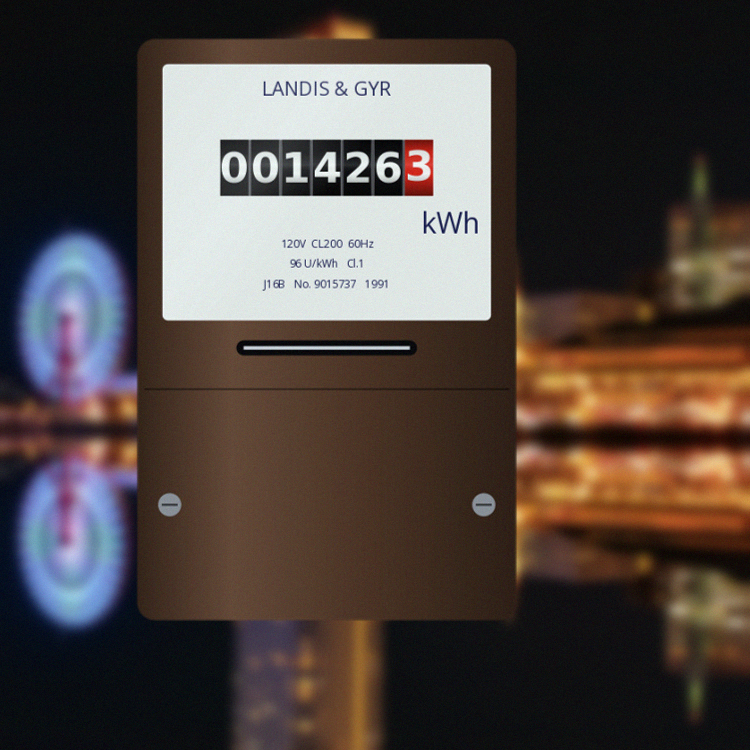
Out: 1426.3 kWh
